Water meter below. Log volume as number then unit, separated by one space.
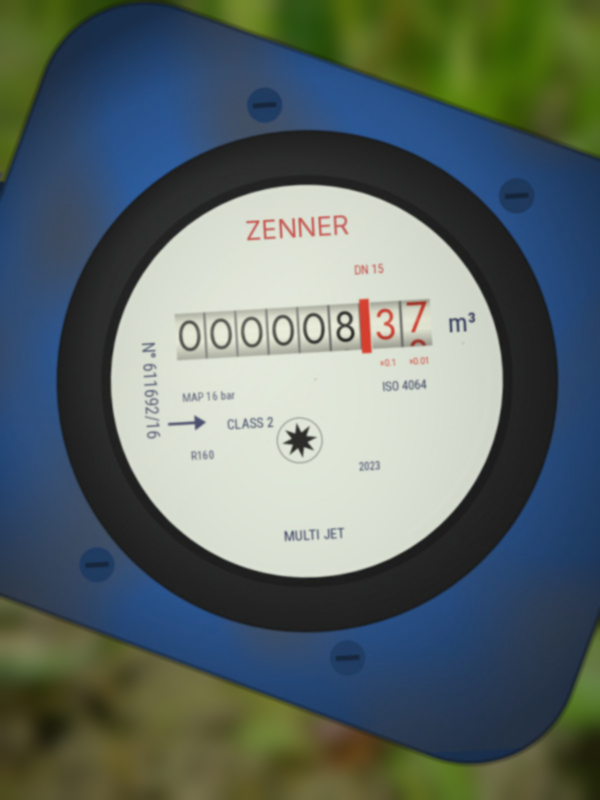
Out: 8.37 m³
